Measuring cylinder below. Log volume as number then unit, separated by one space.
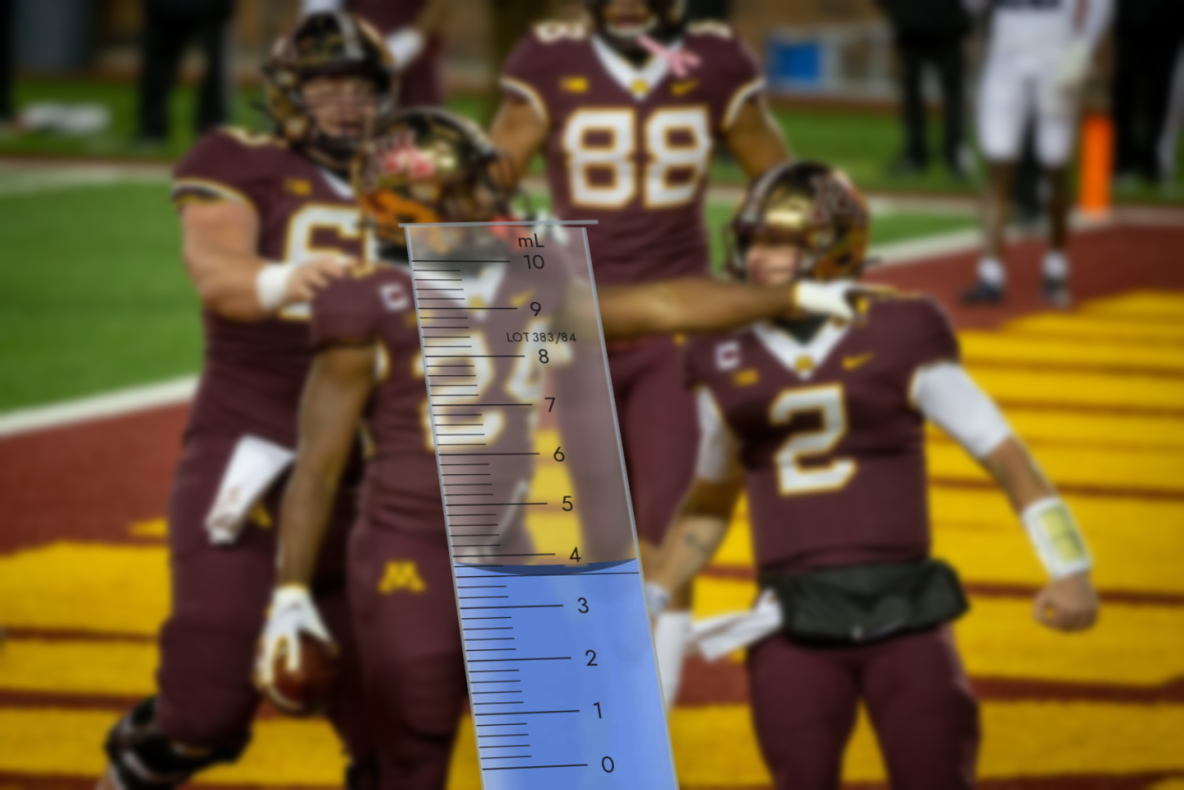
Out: 3.6 mL
